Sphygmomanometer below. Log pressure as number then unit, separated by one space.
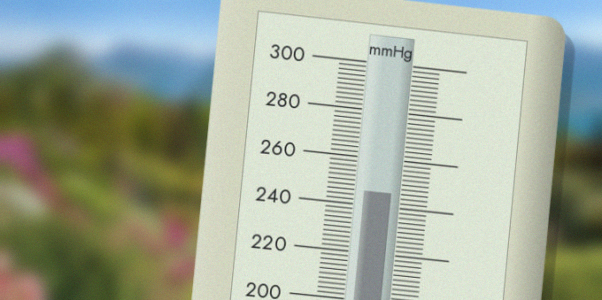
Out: 246 mmHg
